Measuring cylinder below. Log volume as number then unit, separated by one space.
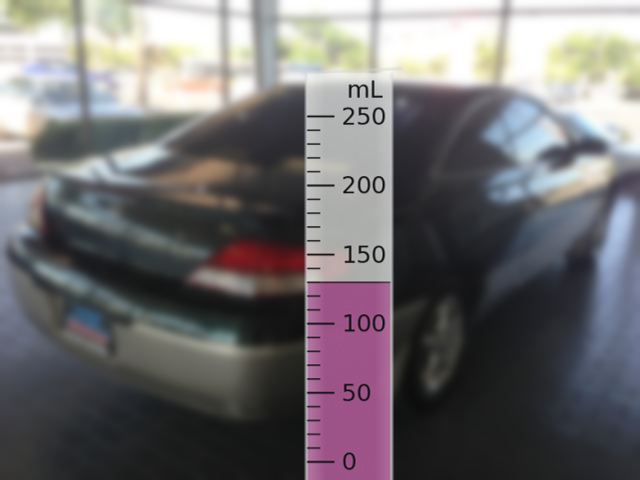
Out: 130 mL
